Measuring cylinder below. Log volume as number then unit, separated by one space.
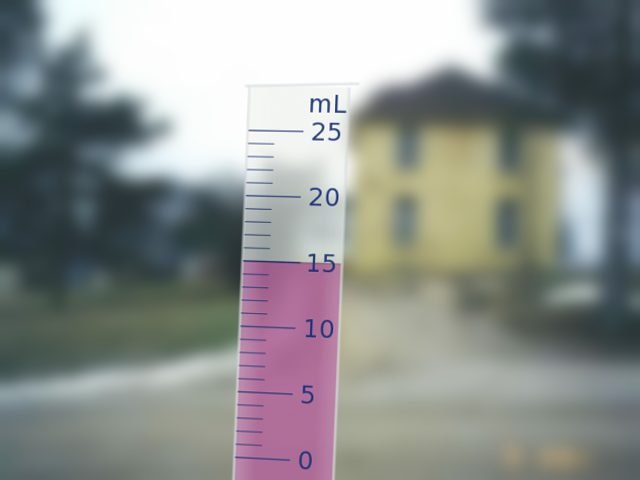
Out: 15 mL
